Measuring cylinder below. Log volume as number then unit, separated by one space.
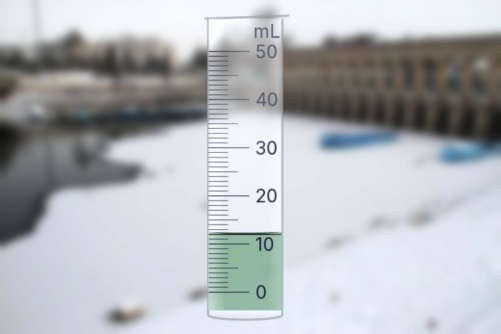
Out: 12 mL
